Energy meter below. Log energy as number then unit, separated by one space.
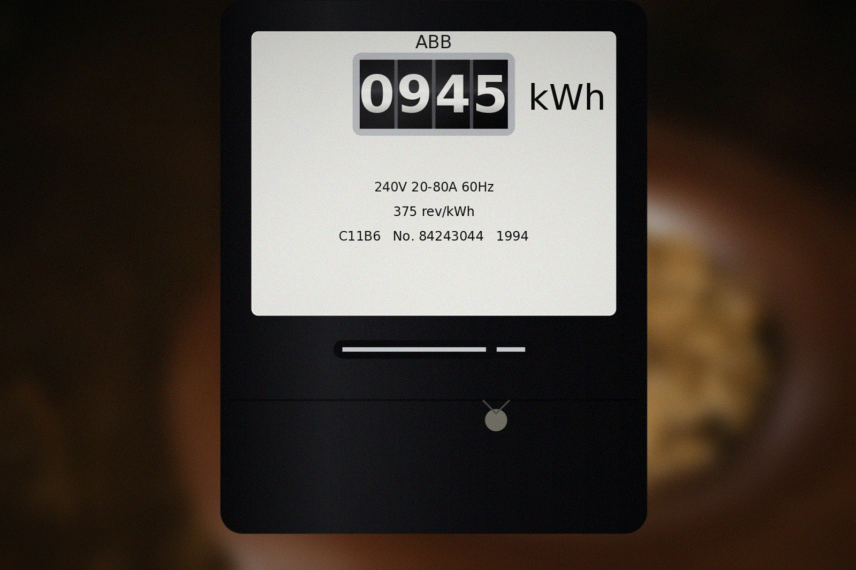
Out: 945 kWh
